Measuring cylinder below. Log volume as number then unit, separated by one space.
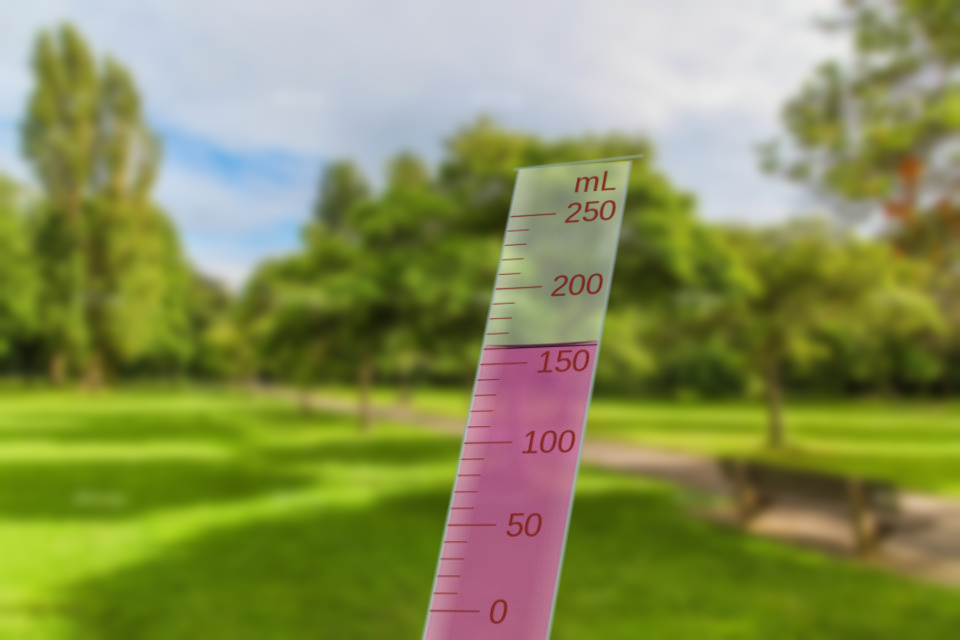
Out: 160 mL
